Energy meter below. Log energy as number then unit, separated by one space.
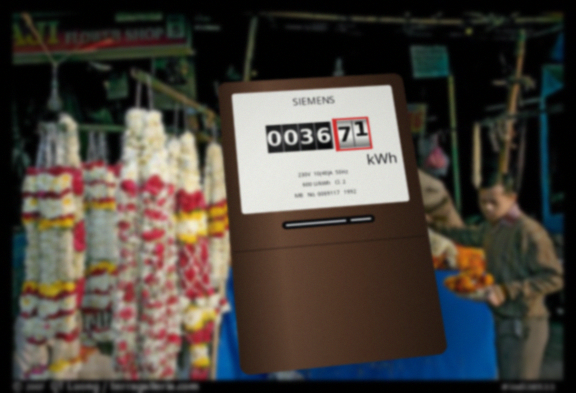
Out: 36.71 kWh
